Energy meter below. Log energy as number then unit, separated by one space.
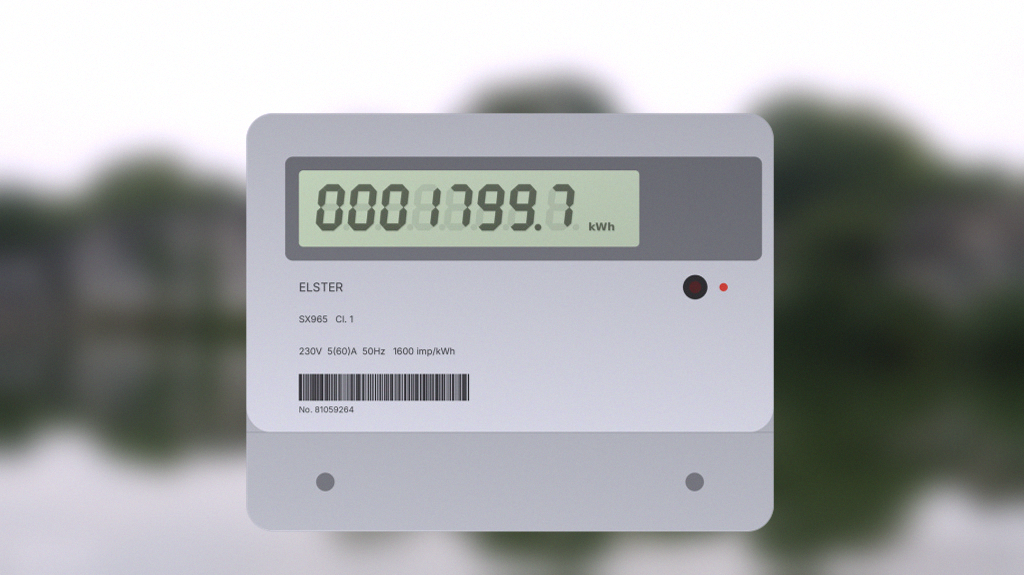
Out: 1799.7 kWh
